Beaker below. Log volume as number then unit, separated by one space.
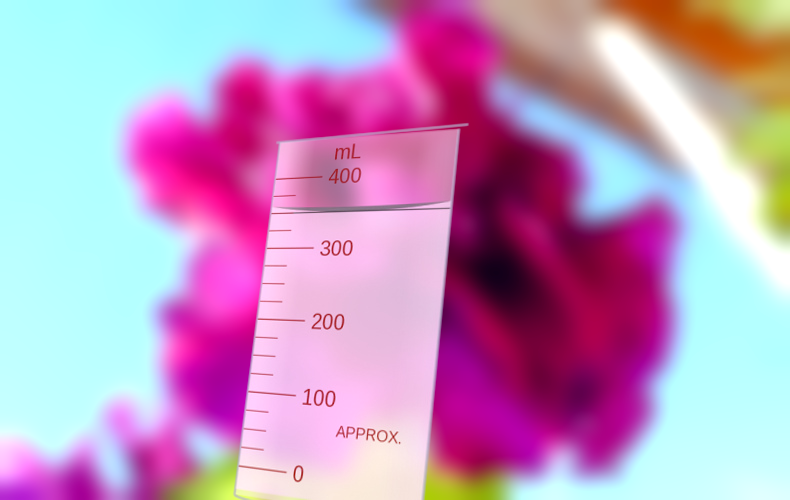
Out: 350 mL
